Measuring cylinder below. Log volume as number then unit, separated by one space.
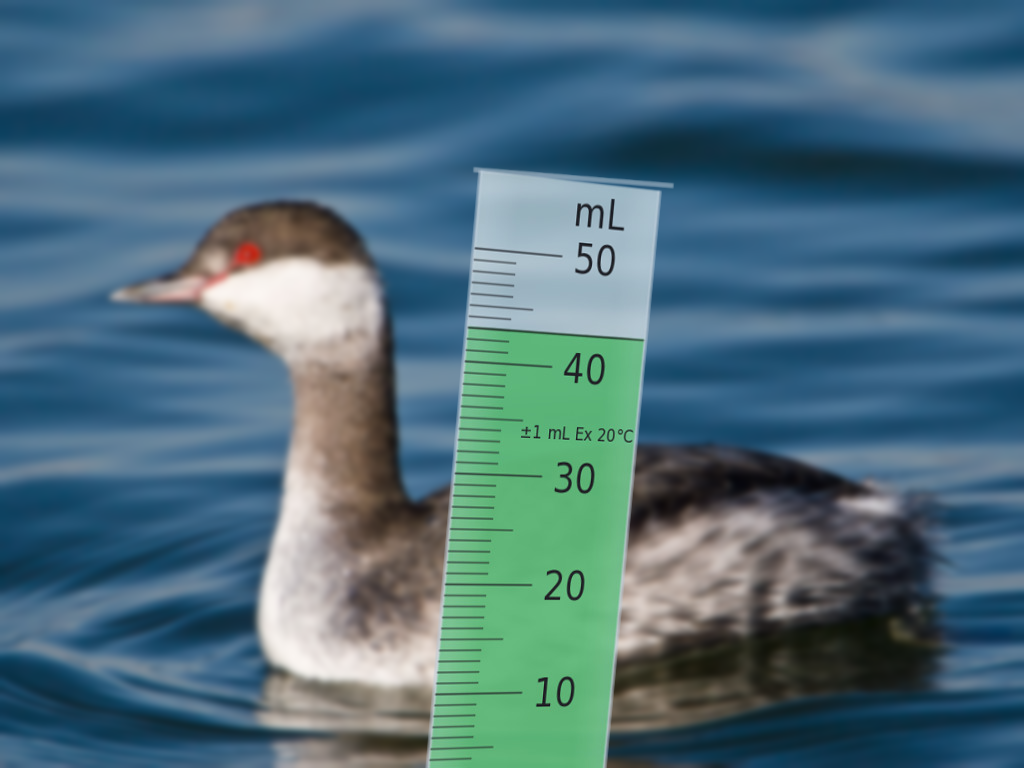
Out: 43 mL
